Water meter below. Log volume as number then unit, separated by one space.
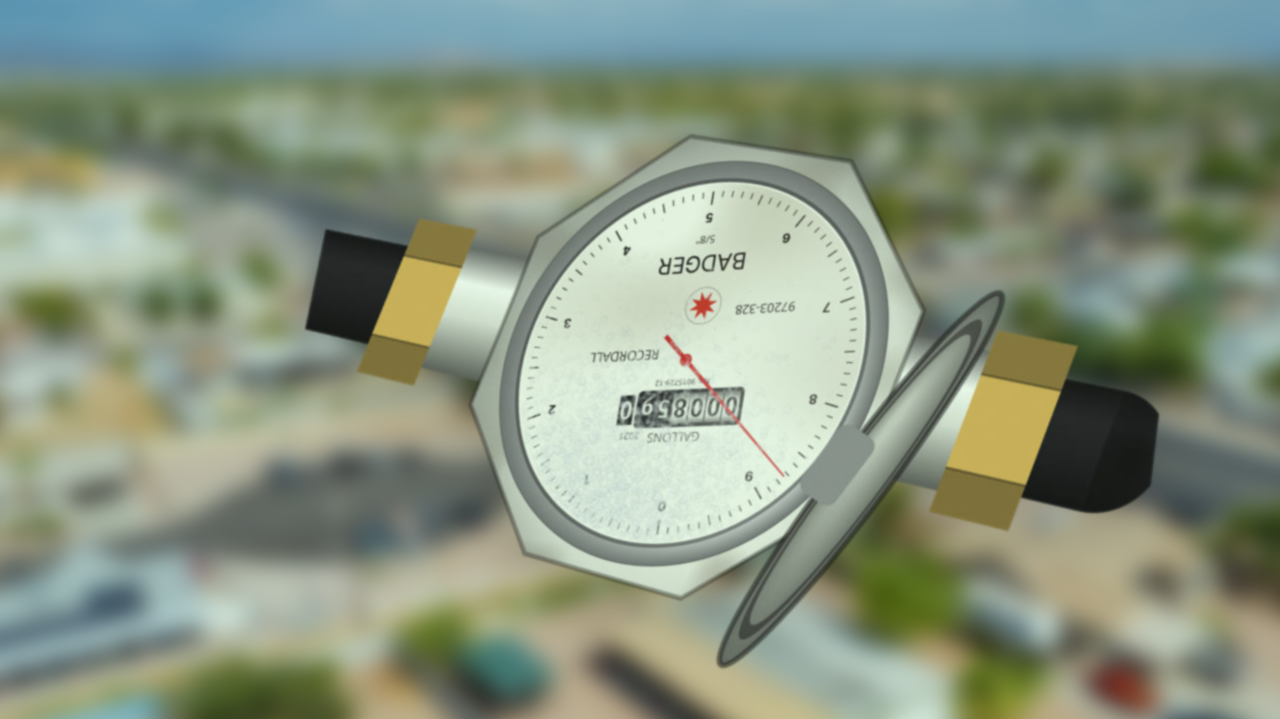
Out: 8588.7 gal
